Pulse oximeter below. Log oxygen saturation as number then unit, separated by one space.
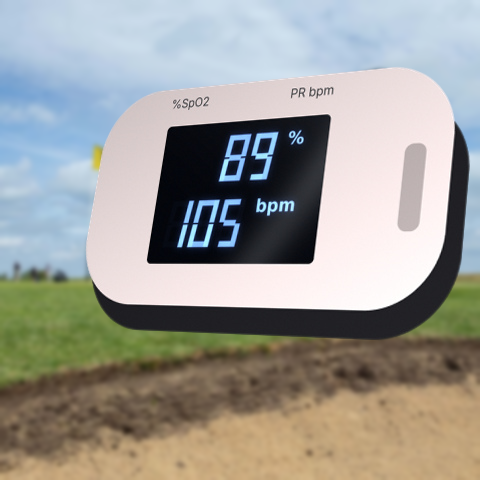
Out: 89 %
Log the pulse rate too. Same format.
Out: 105 bpm
